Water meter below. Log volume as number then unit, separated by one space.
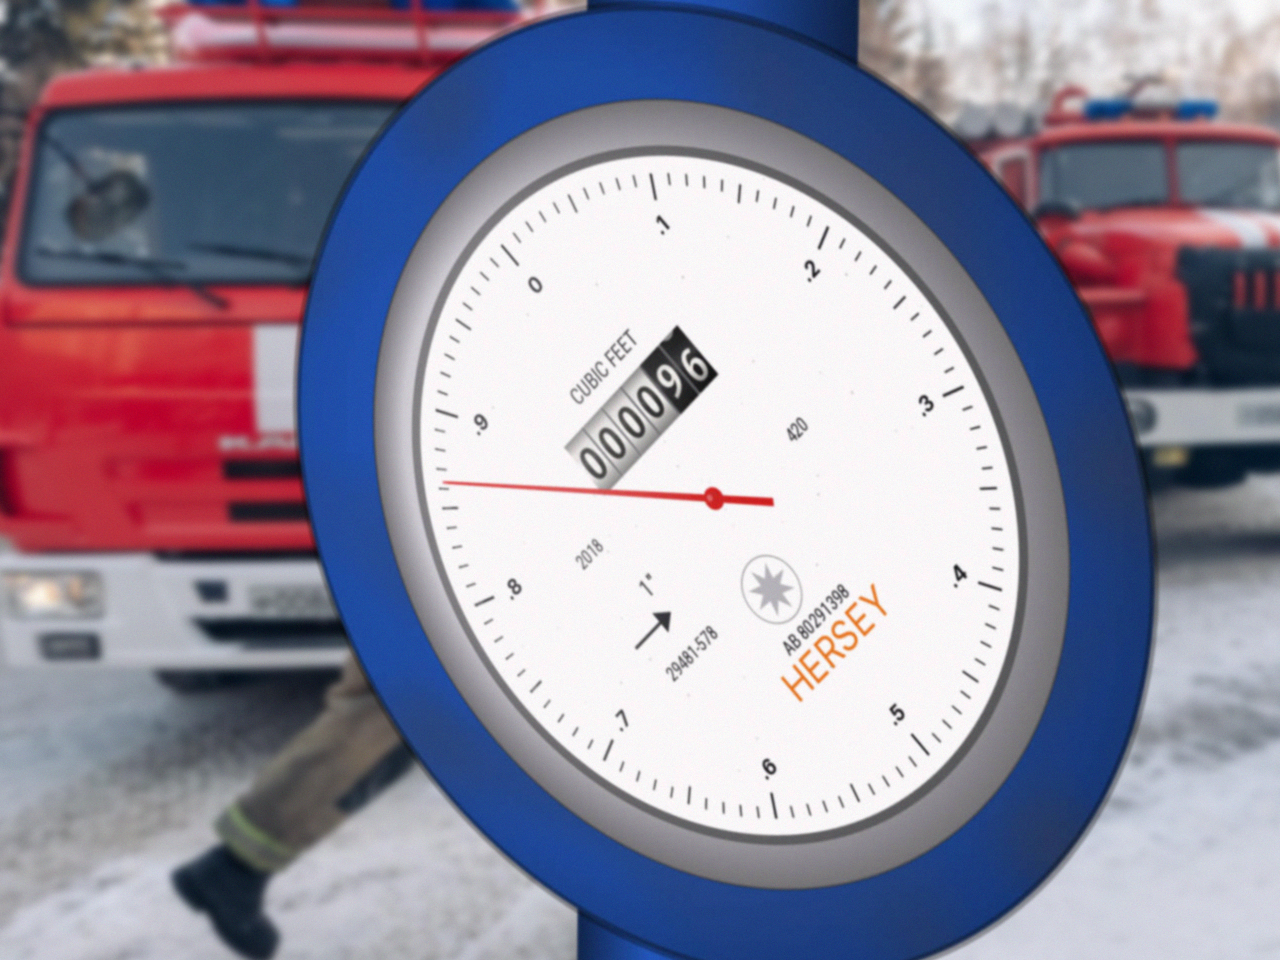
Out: 95.86 ft³
